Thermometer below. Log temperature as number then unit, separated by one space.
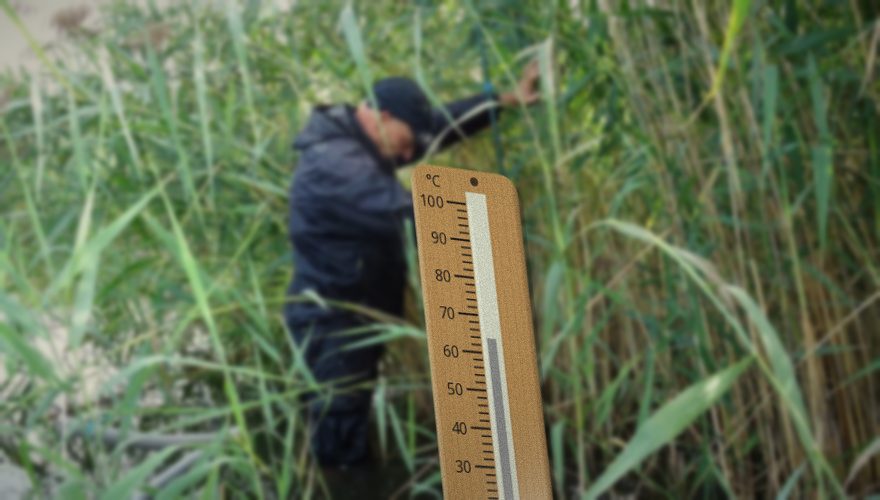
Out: 64 °C
